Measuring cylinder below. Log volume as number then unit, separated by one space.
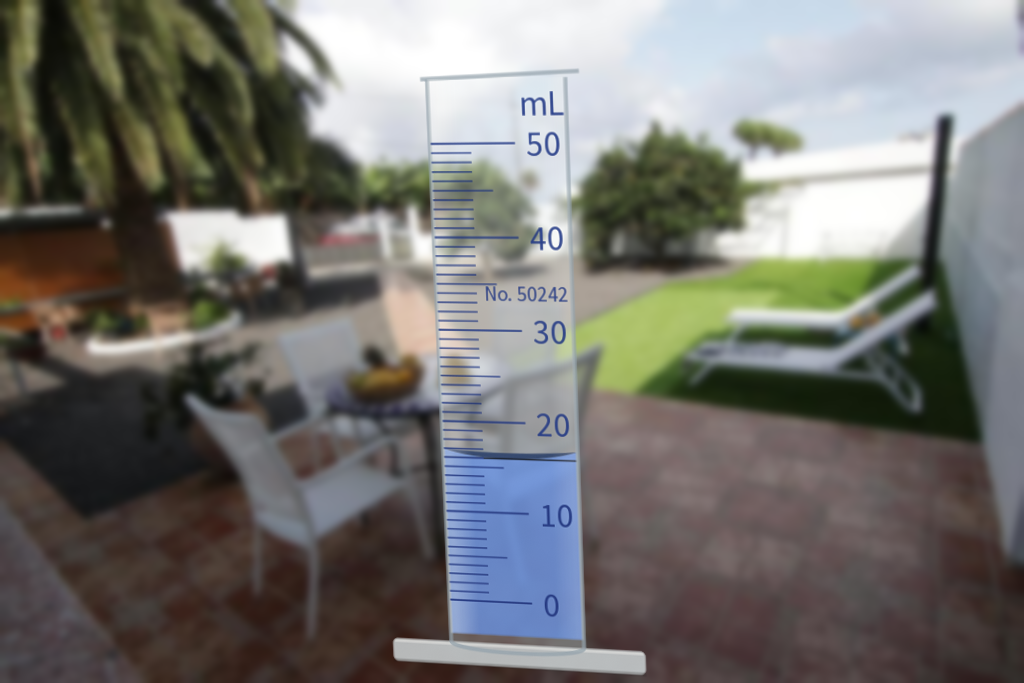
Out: 16 mL
